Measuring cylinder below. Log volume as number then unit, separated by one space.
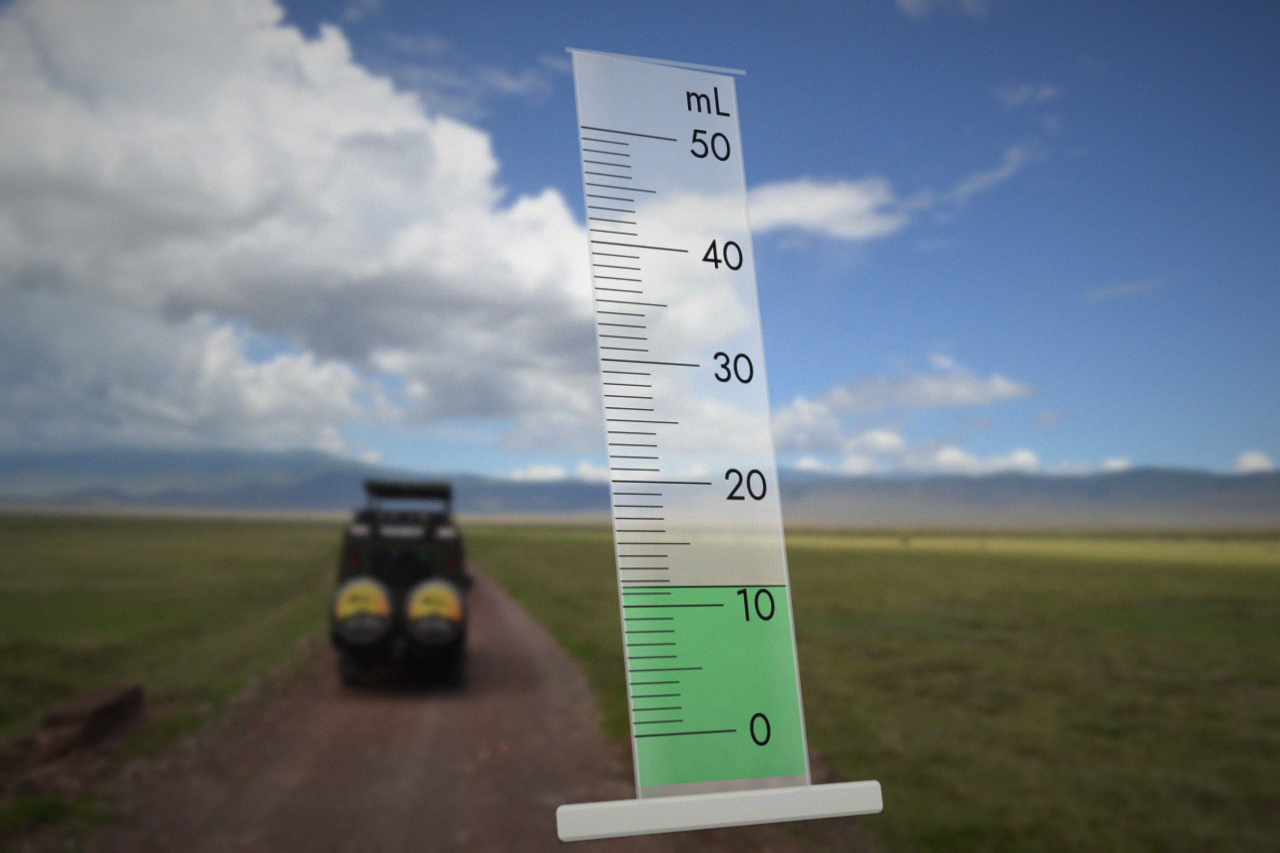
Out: 11.5 mL
